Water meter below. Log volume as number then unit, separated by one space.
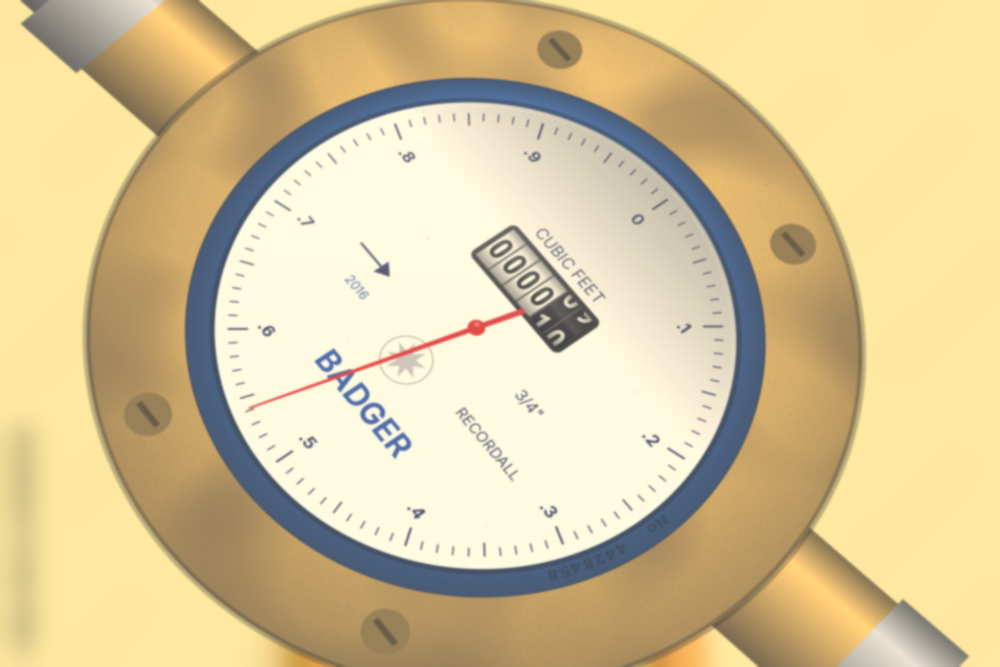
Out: 9.54 ft³
